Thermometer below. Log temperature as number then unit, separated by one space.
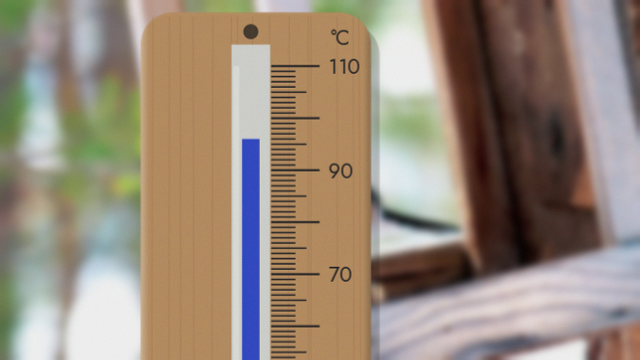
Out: 96 °C
